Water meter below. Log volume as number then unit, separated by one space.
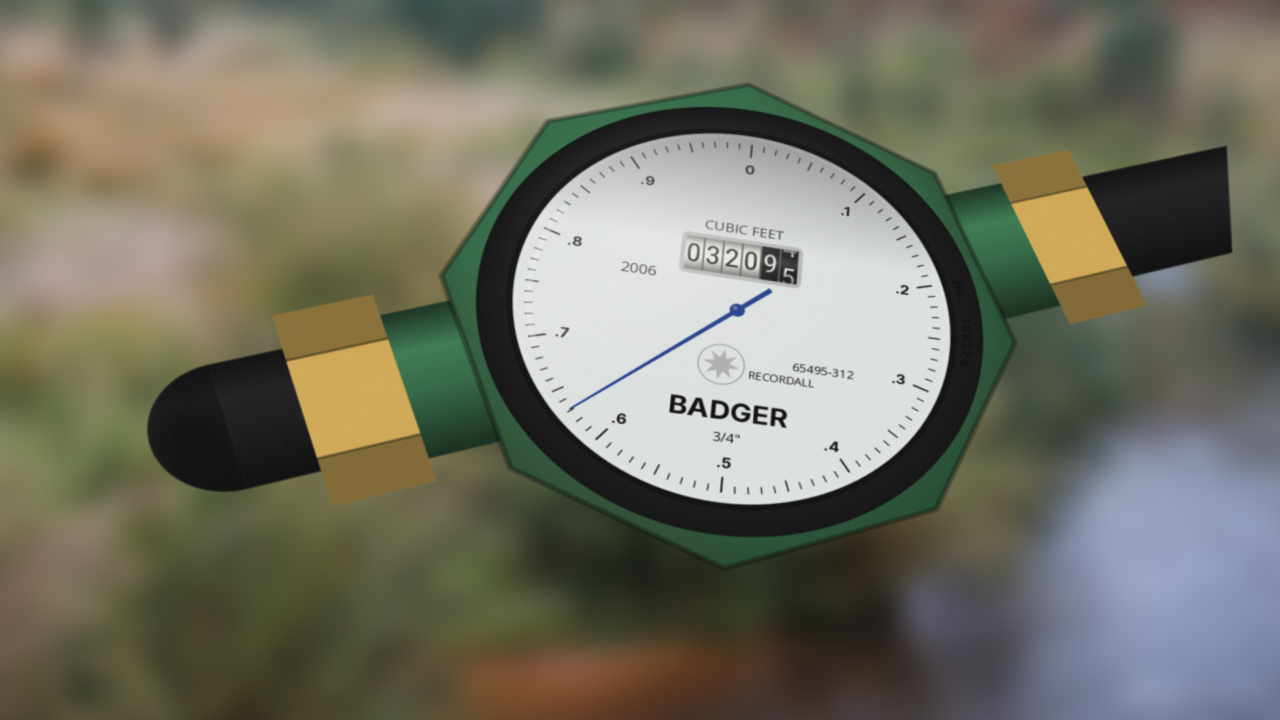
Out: 32094.63 ft³
